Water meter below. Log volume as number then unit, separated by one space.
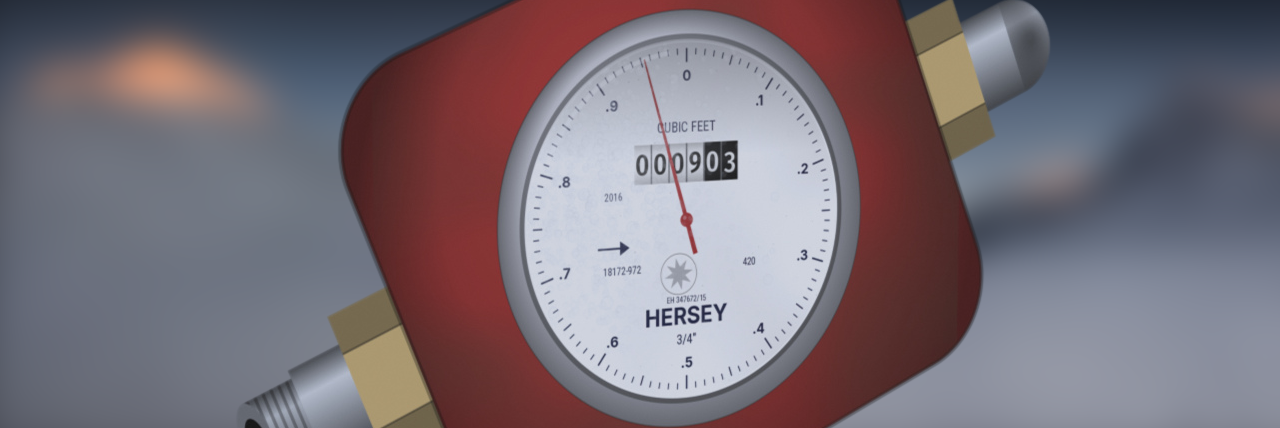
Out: 902.95 ft³
